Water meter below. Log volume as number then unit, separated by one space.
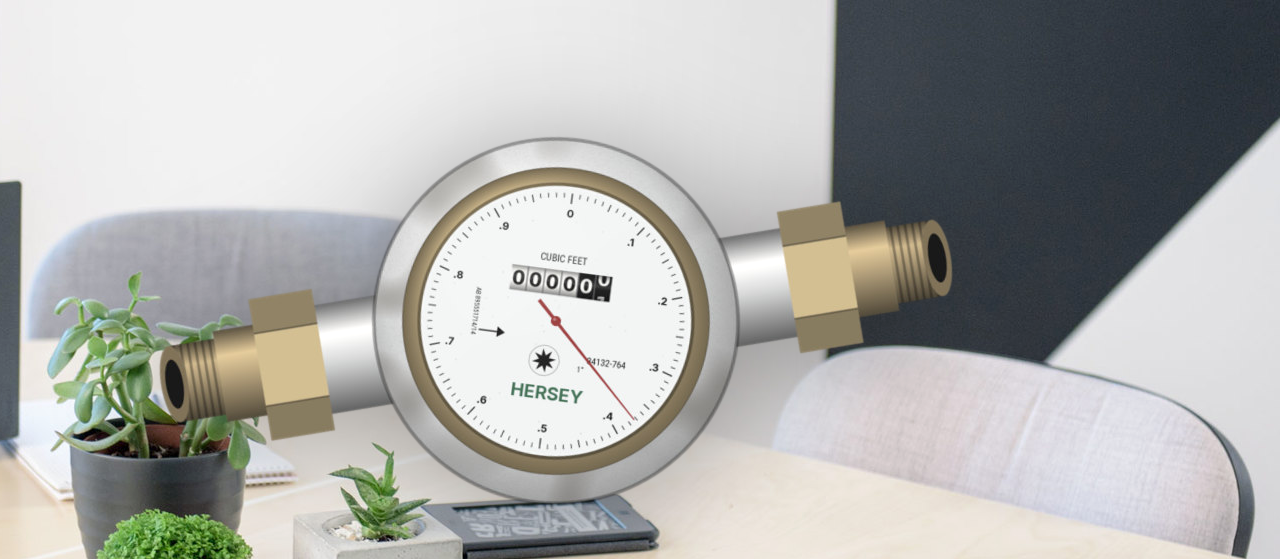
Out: 0.37 ft³
